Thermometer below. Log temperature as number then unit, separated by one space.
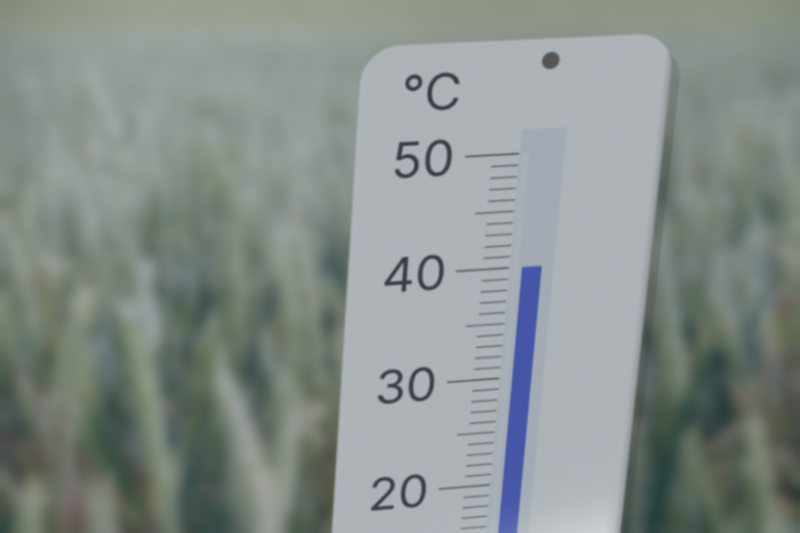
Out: 40 °C
